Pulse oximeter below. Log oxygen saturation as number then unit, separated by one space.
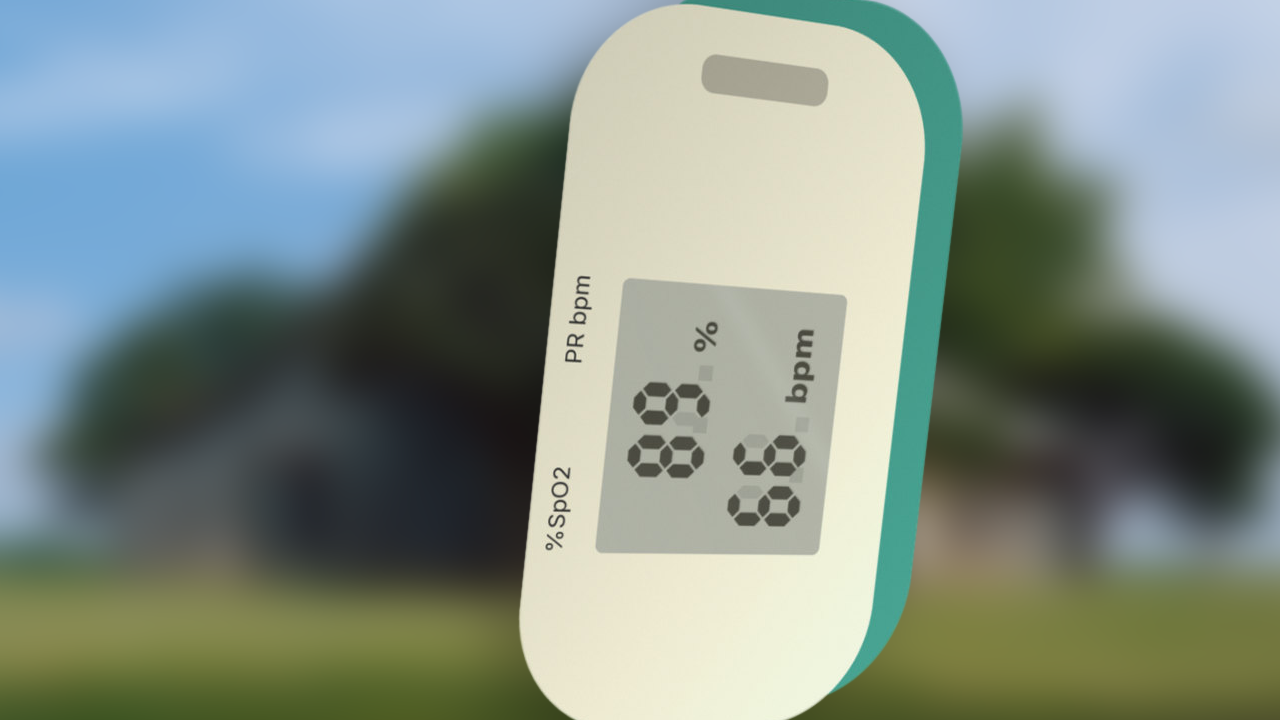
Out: 89 %
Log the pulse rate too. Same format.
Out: 66 bpm
